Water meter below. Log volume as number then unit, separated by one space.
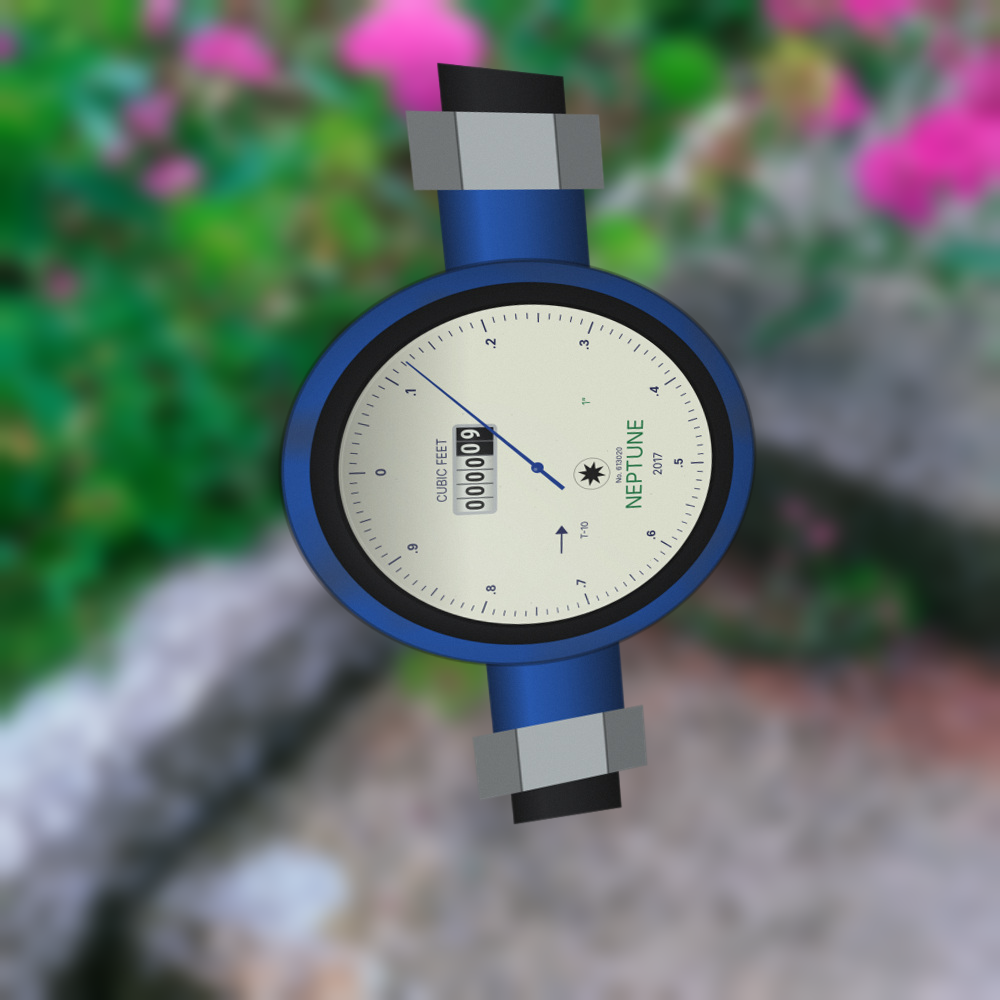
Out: 9.12 ft³
